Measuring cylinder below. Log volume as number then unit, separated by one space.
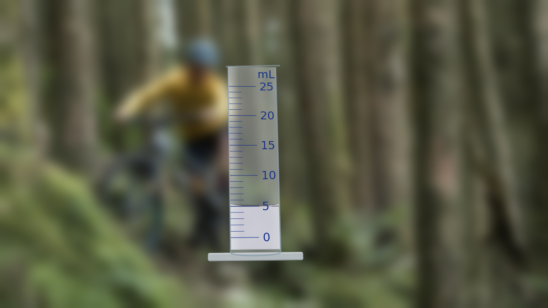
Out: 5 mL
